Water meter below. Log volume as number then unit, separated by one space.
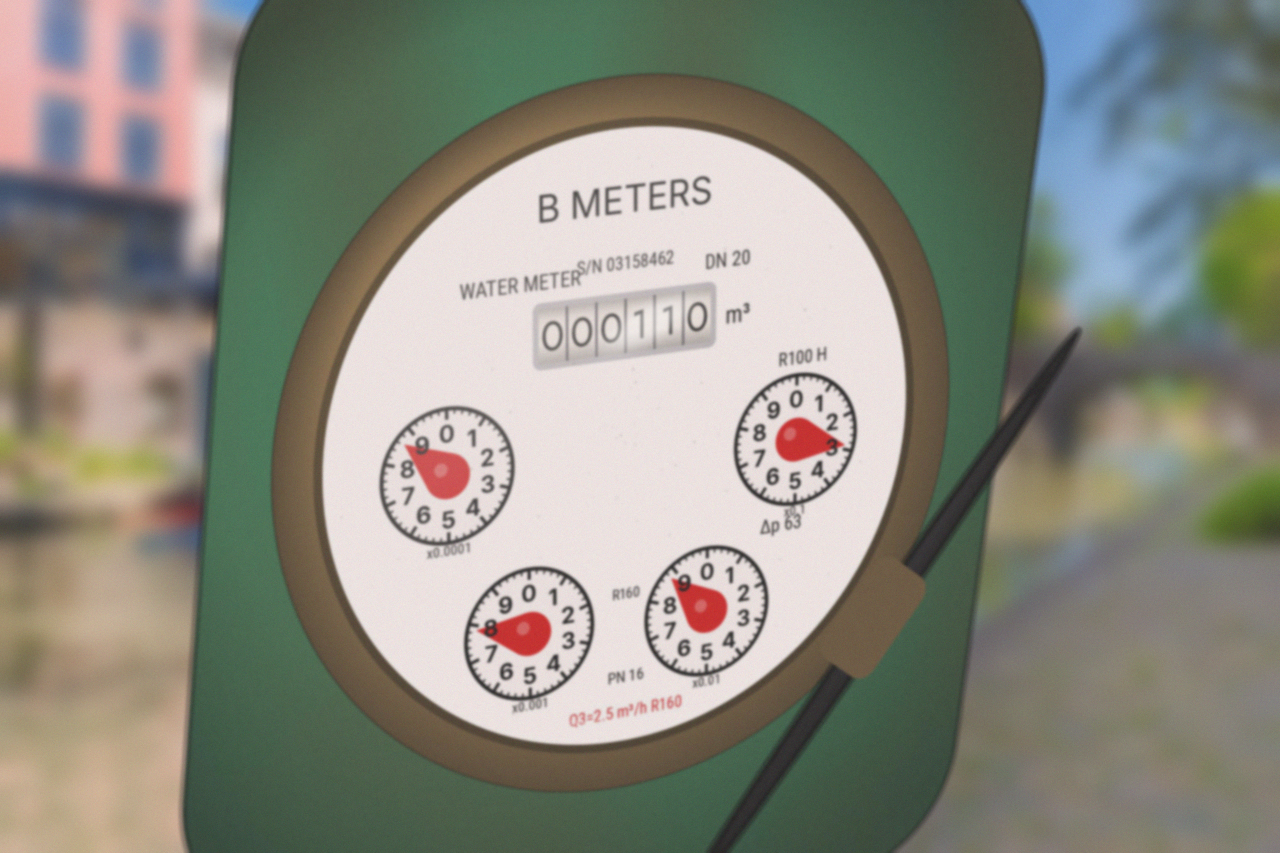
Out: 110.2878 m³
